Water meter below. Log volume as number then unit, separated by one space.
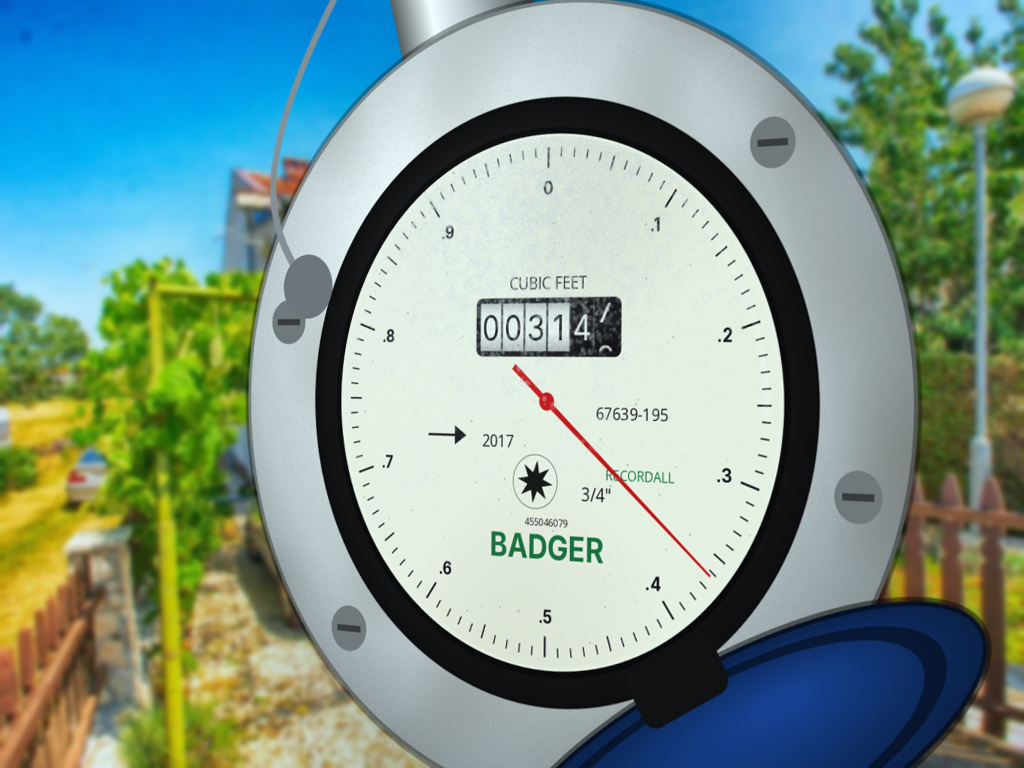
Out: 3147.36 ft³
